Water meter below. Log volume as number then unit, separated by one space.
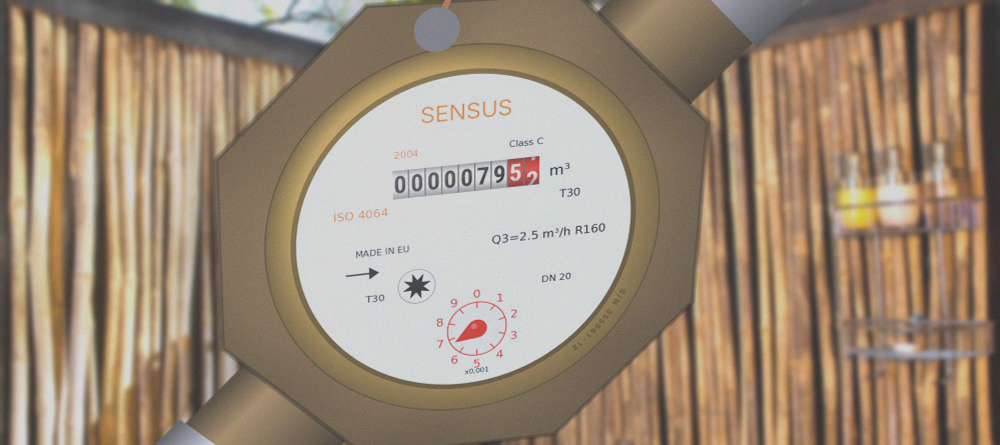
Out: 79.516 m³
